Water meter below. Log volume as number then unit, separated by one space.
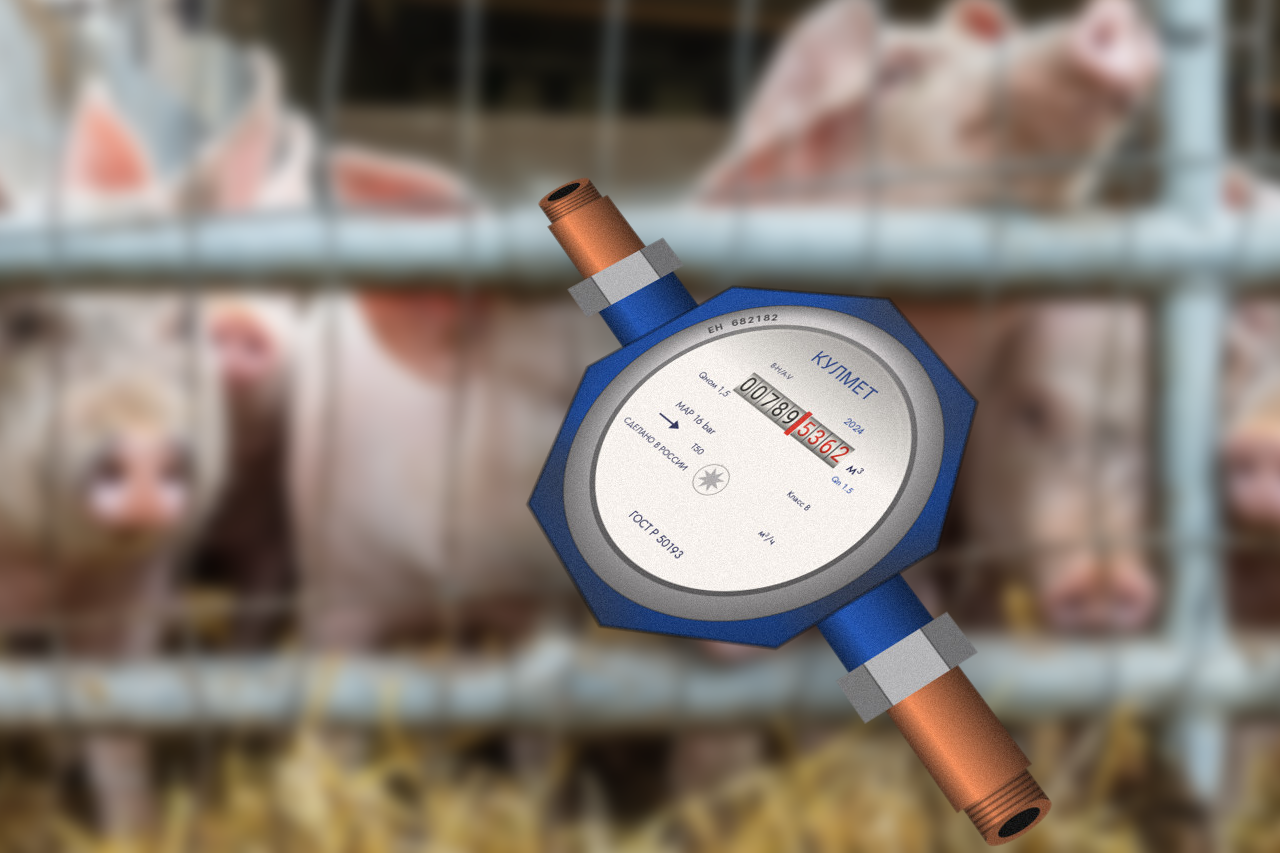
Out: 789.5362 m³
